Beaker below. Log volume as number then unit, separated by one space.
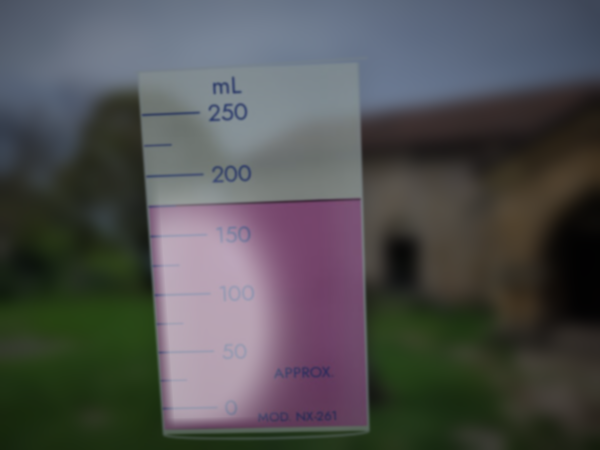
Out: 175 mL
